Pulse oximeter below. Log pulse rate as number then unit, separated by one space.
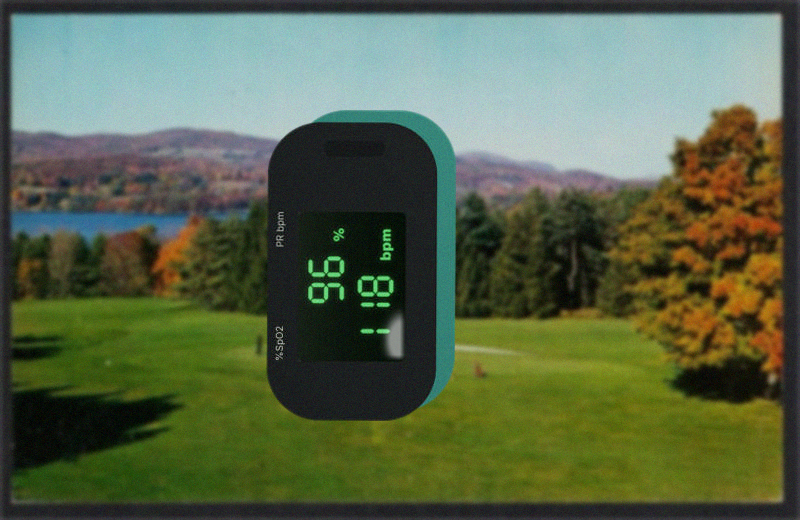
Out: 118 bpm
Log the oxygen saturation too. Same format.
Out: 96 %
